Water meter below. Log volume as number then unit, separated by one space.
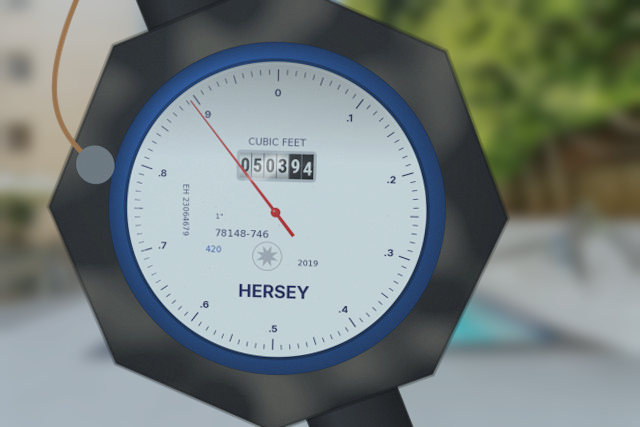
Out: 50393.89 ft³
